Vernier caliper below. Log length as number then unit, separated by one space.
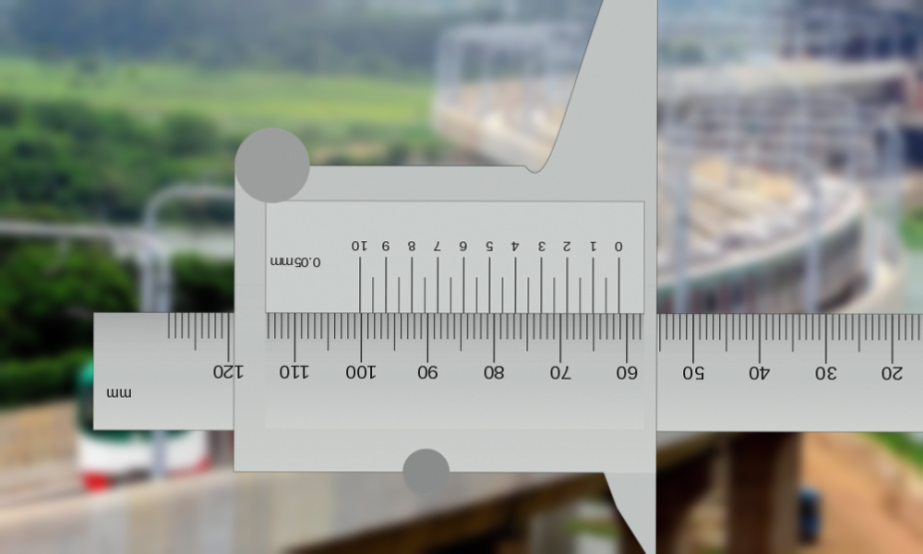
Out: 61.2 mm
